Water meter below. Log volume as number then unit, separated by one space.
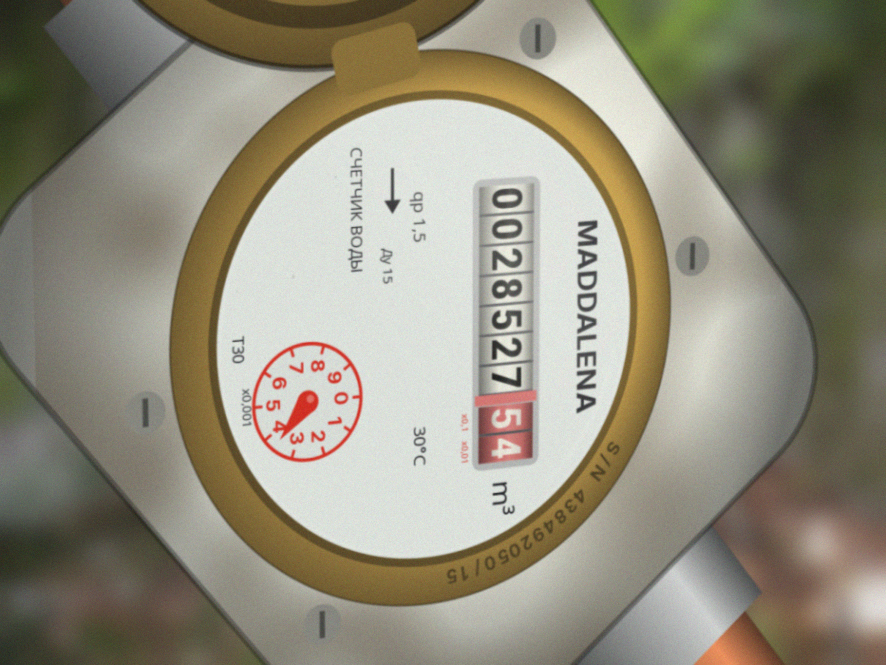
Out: 28527.543 m³
